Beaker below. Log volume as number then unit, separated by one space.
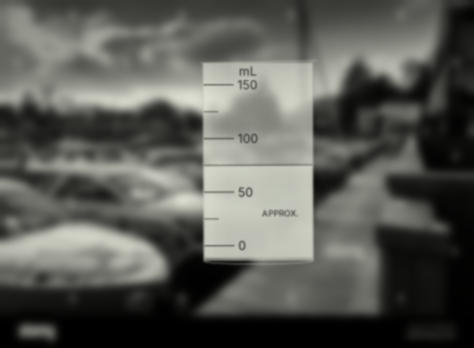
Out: 75 mL
